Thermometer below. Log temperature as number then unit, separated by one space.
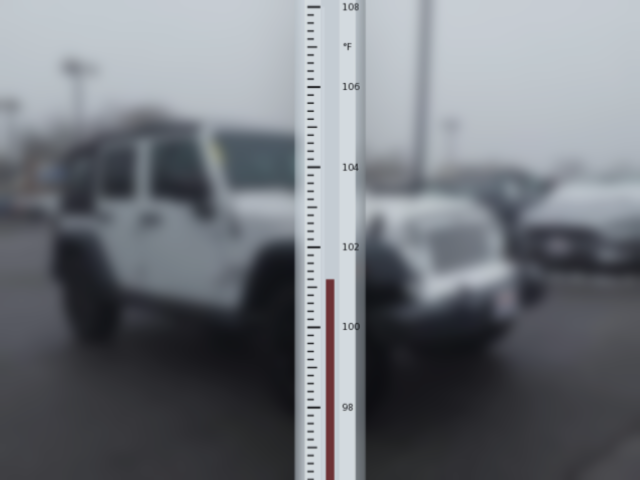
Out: 101.2 °F
